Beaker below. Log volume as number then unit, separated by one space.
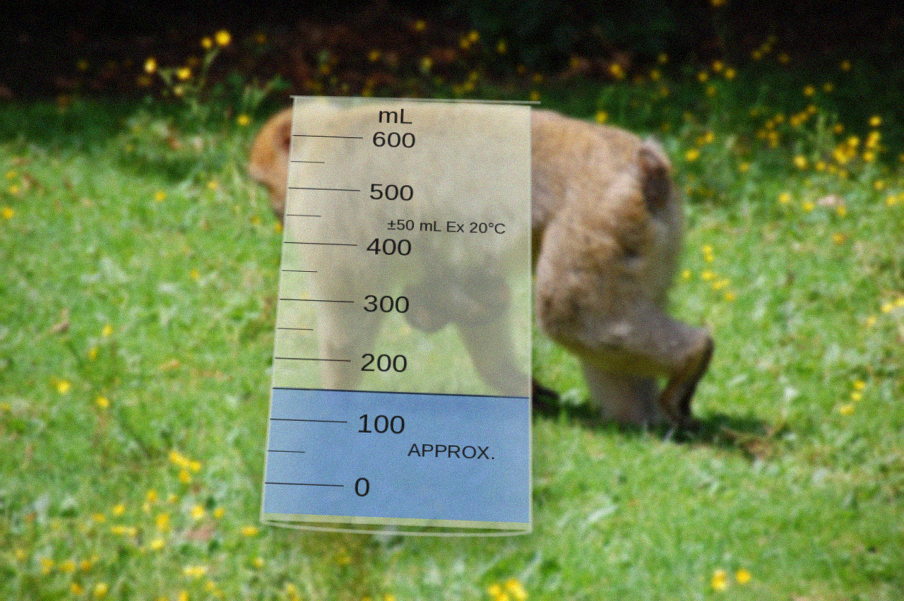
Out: 150 mL
